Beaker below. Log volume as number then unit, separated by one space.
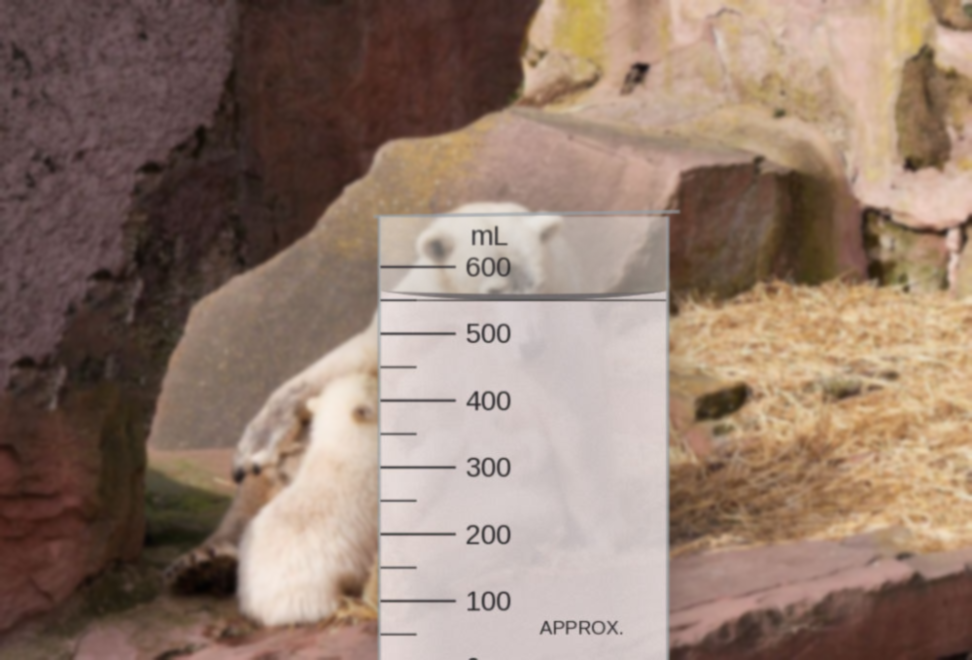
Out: 550 mL
